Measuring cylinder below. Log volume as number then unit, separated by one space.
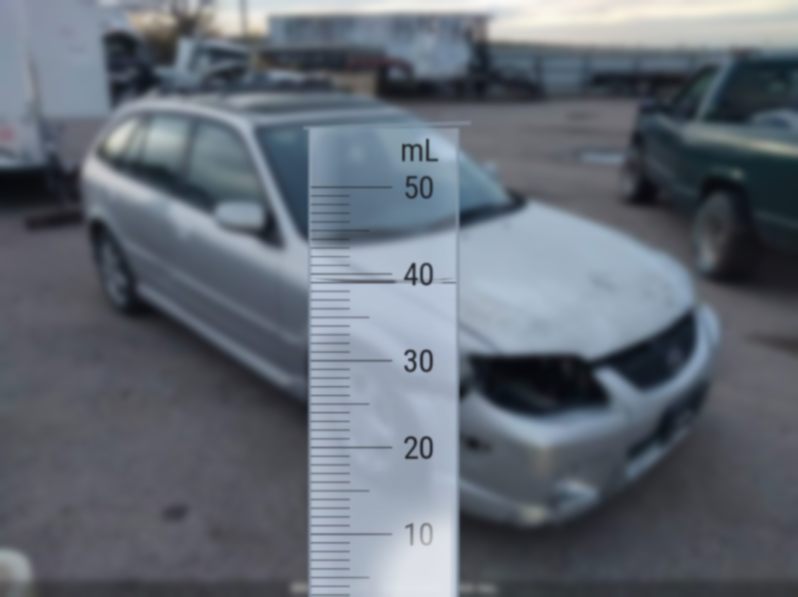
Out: 39 mL
